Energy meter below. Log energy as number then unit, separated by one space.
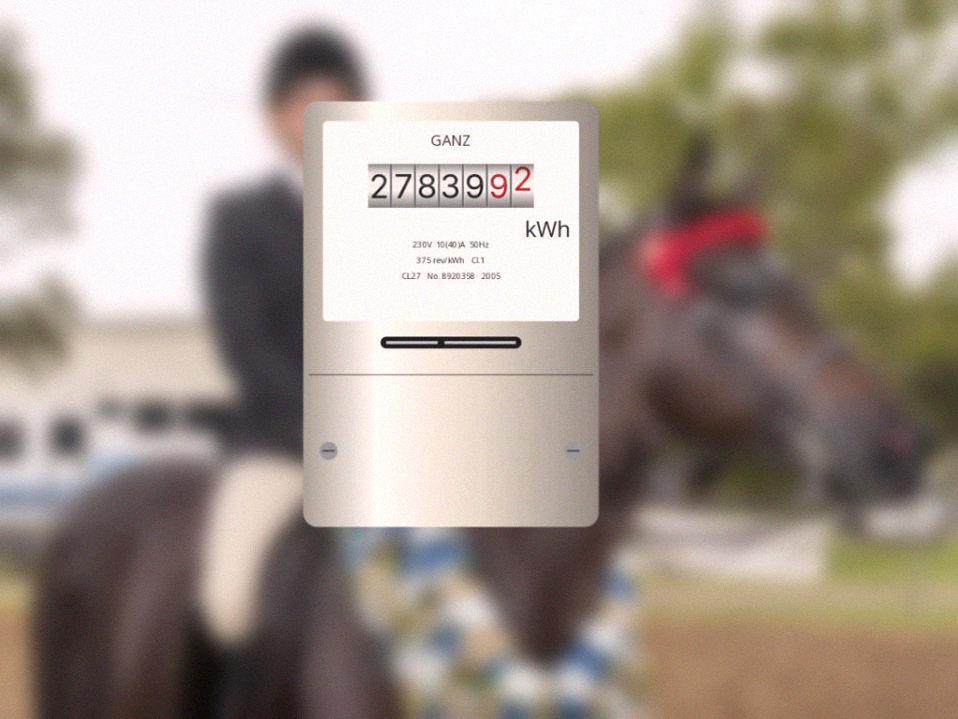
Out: 27839.92 kWh
